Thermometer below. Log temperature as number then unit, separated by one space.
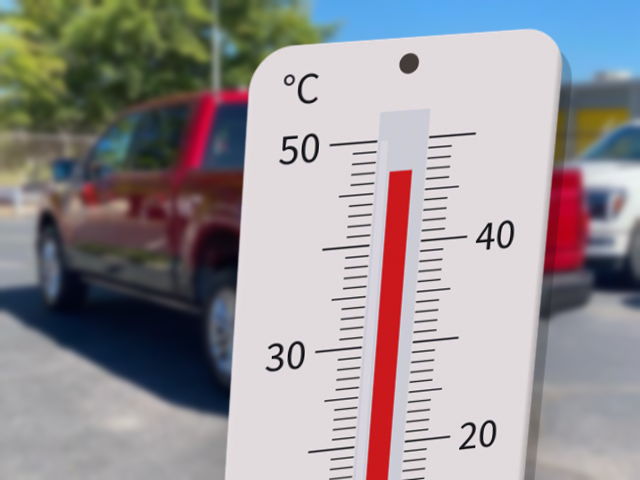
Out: 47 °C
